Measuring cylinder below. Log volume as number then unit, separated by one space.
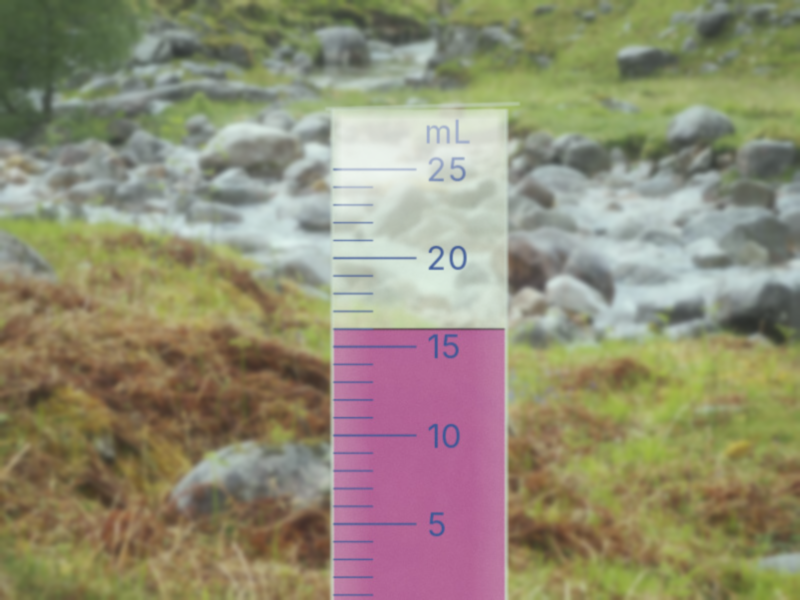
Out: 16 mL
